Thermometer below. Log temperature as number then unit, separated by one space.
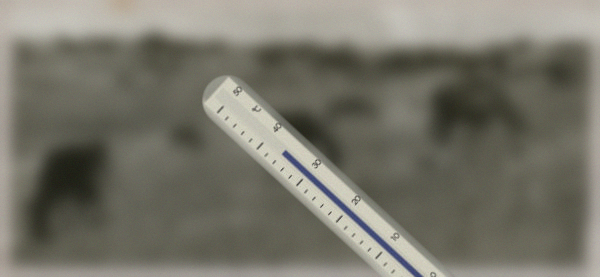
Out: 36 °C
